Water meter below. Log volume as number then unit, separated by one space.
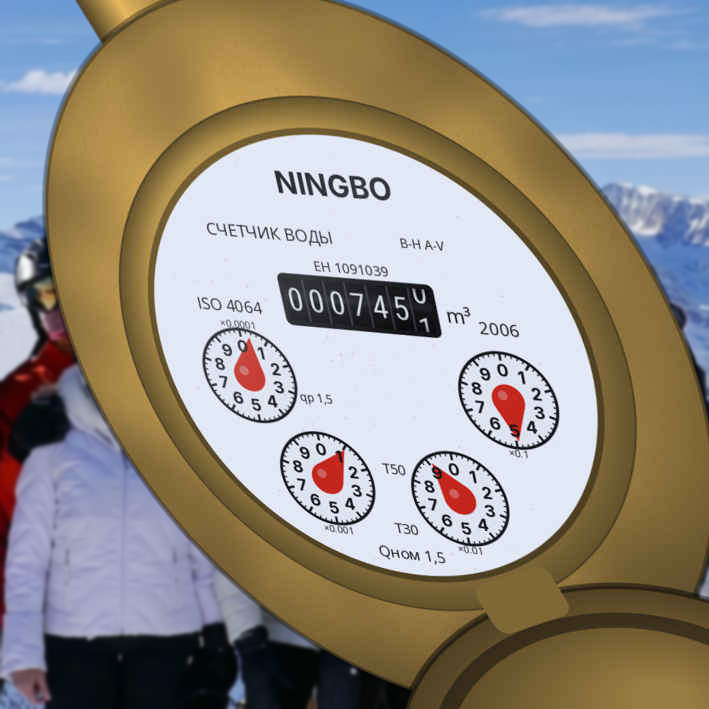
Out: 7450.4910 m³
